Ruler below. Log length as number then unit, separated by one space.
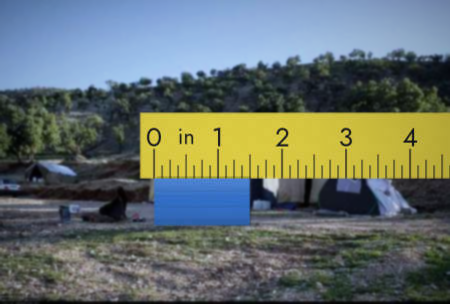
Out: 1.5 in
